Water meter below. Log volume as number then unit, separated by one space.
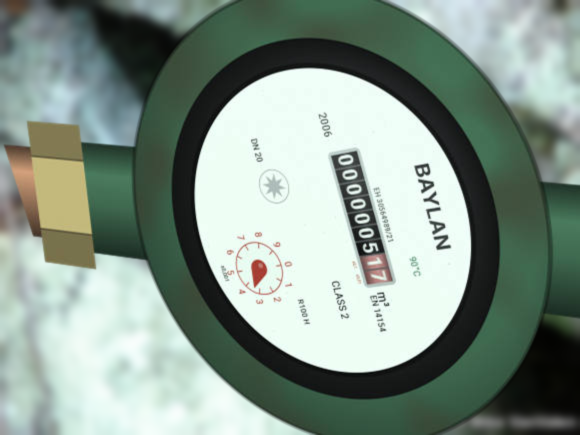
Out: 5.173 m³
